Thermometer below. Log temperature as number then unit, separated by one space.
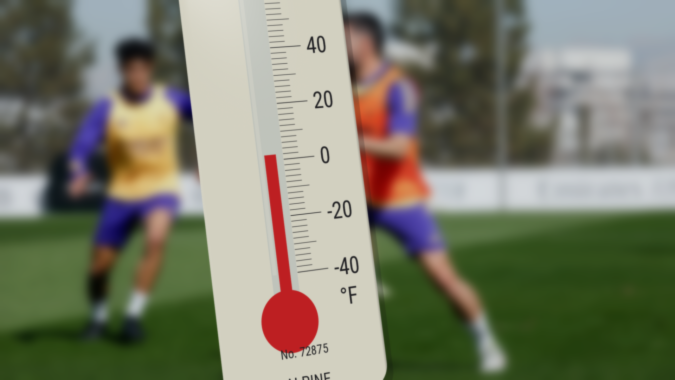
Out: 2 °F
